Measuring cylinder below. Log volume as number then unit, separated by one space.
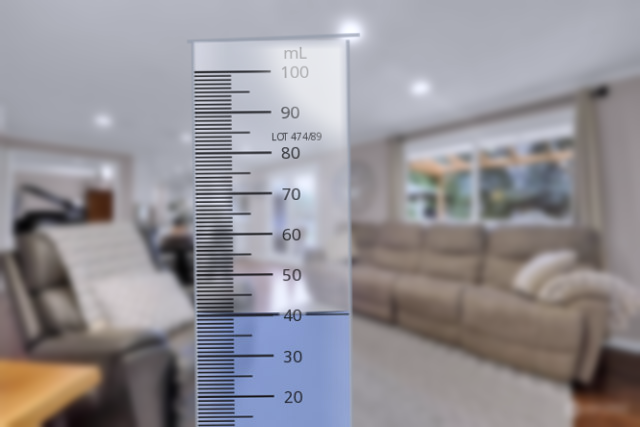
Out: 40 mL
